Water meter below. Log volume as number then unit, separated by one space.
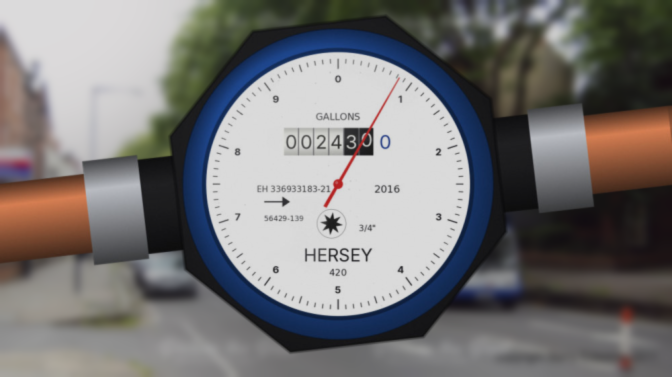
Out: 24300.8 gal
